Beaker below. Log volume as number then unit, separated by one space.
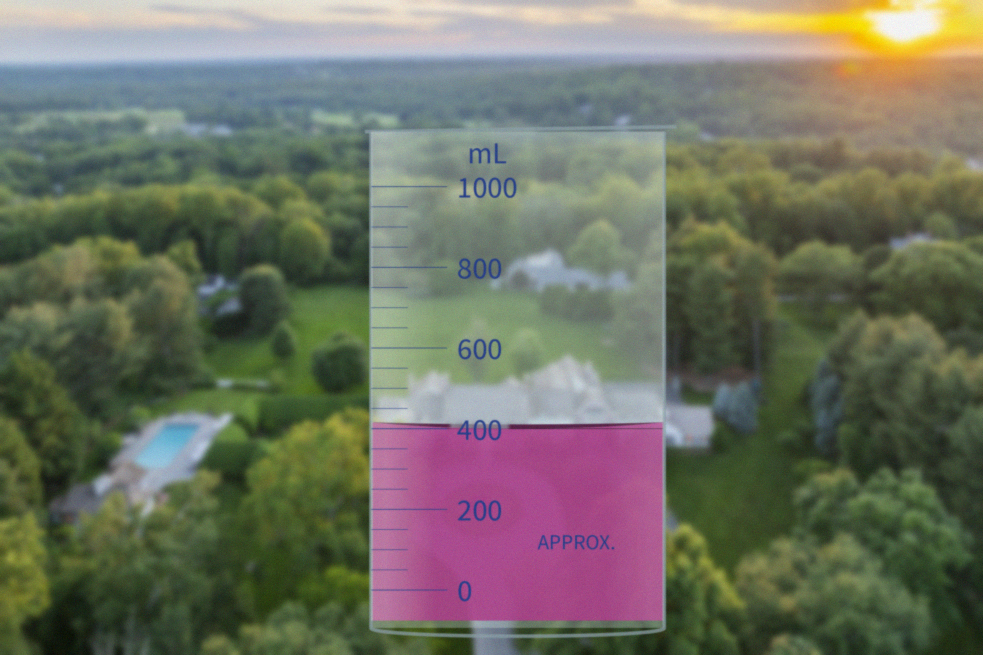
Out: 400 mL
